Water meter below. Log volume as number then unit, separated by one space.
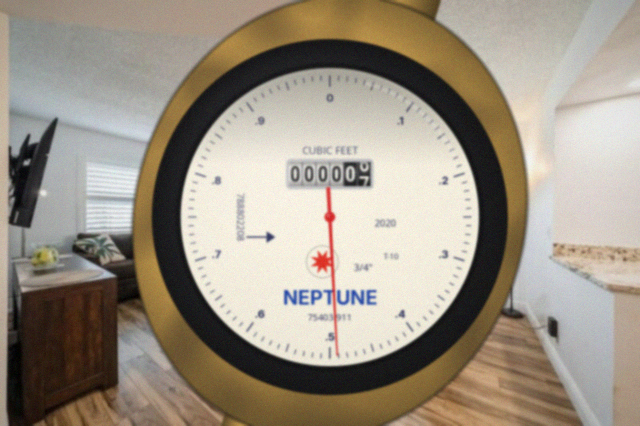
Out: 6.49 ft³
